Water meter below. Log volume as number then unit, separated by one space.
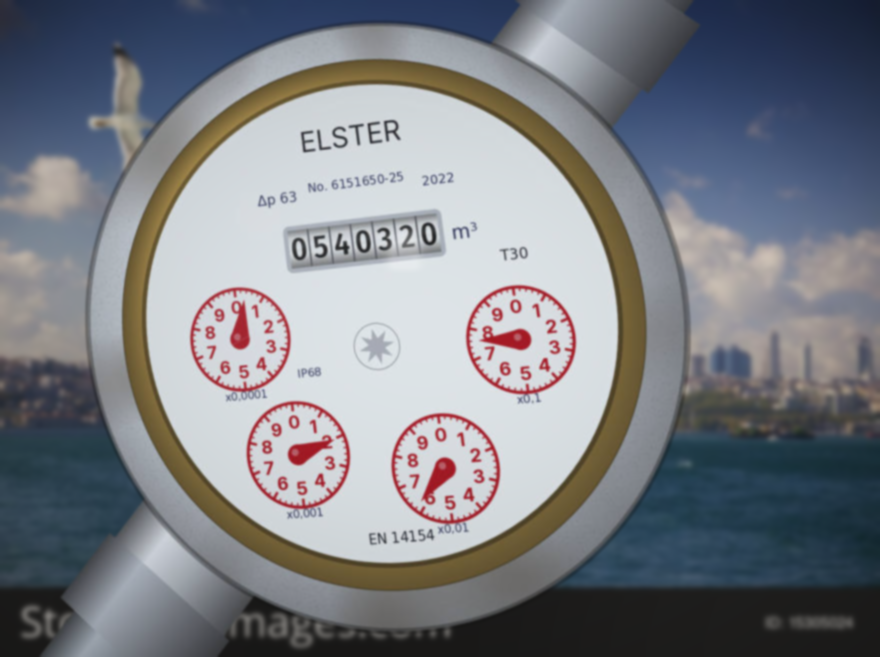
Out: 540320.7620 m³
